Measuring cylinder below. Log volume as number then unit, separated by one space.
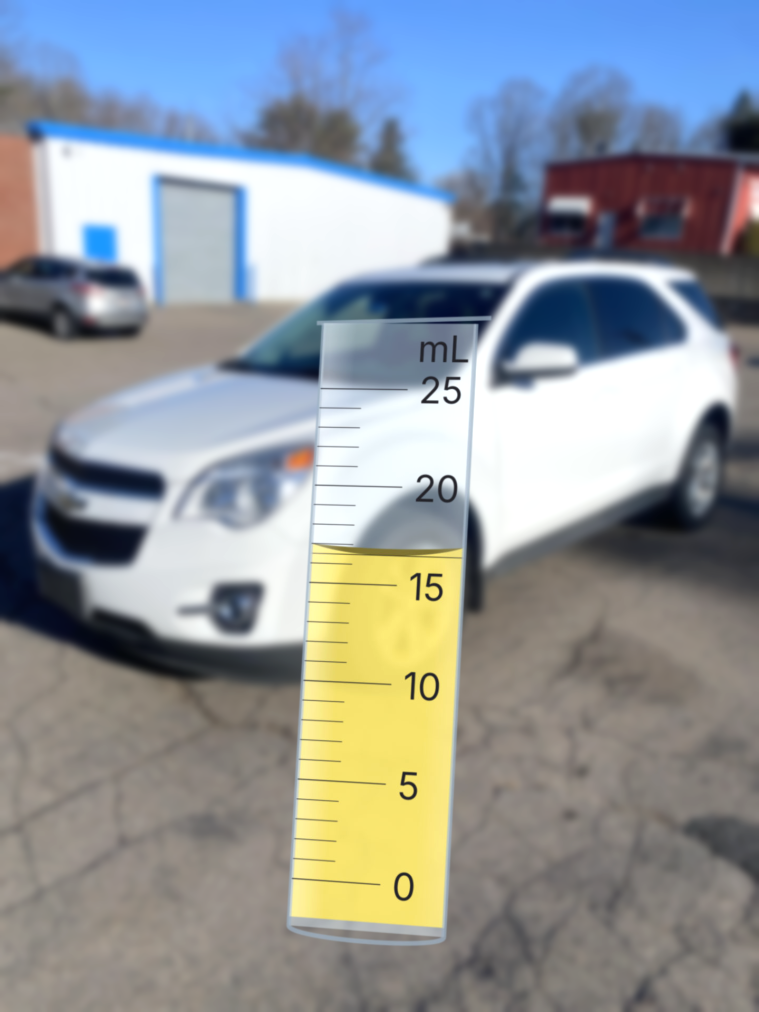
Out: 16.5 mL
